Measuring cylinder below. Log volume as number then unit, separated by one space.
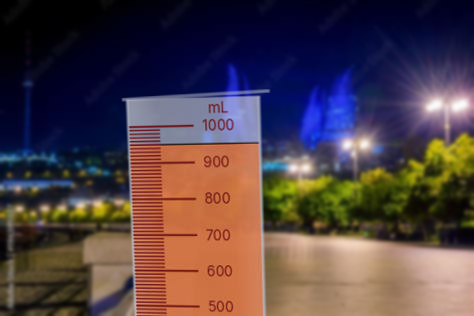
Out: 950 mL
